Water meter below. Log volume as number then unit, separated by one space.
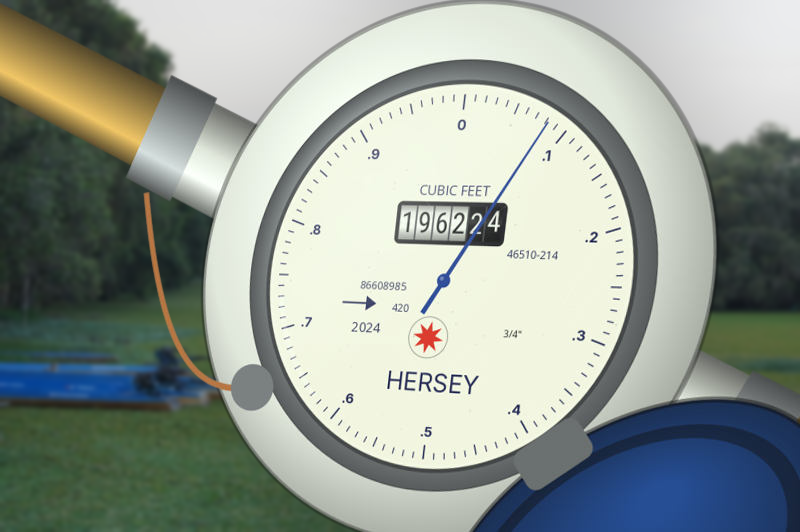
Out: 196224.08 ft³
